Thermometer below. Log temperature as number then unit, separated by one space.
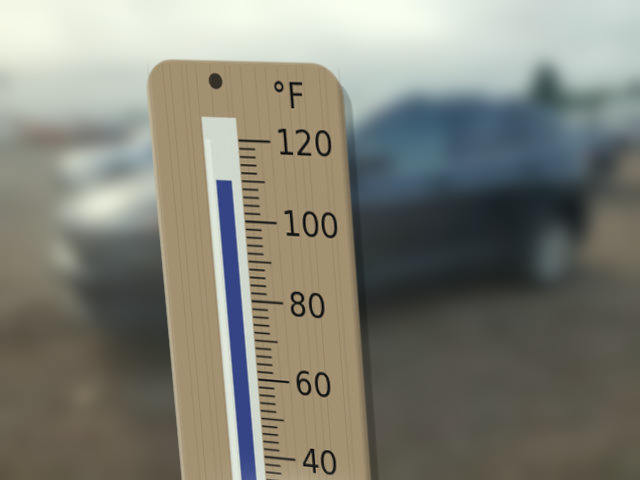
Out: 110 °F
